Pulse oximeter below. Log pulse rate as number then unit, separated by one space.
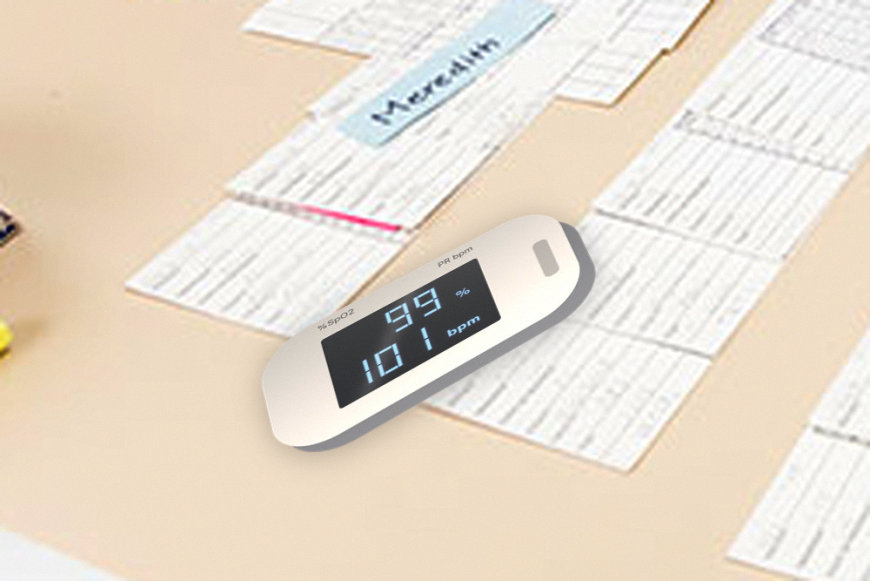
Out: 101 bpm
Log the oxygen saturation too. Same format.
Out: 99 %
